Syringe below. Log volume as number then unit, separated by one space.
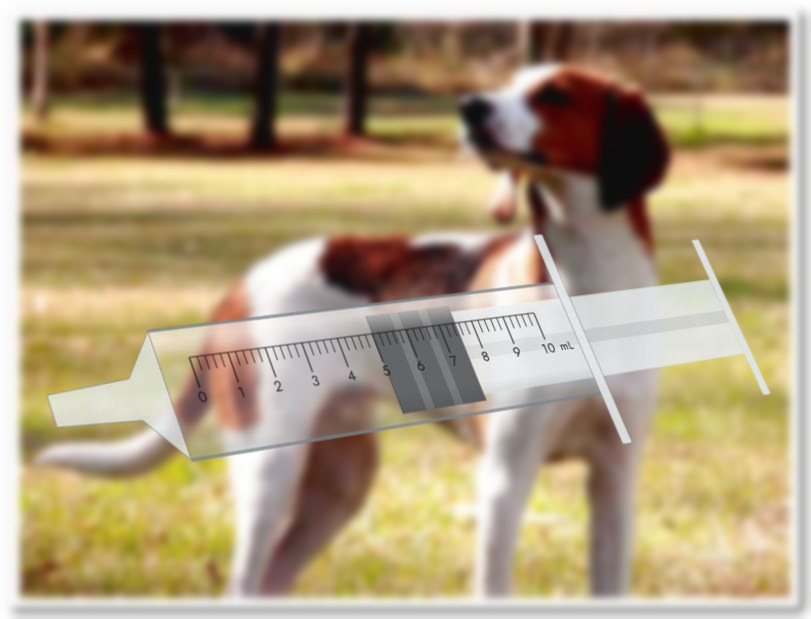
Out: 5 mL
